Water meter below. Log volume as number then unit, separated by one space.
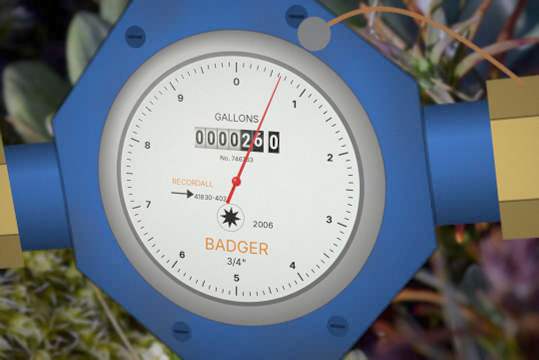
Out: 260.6 gal
